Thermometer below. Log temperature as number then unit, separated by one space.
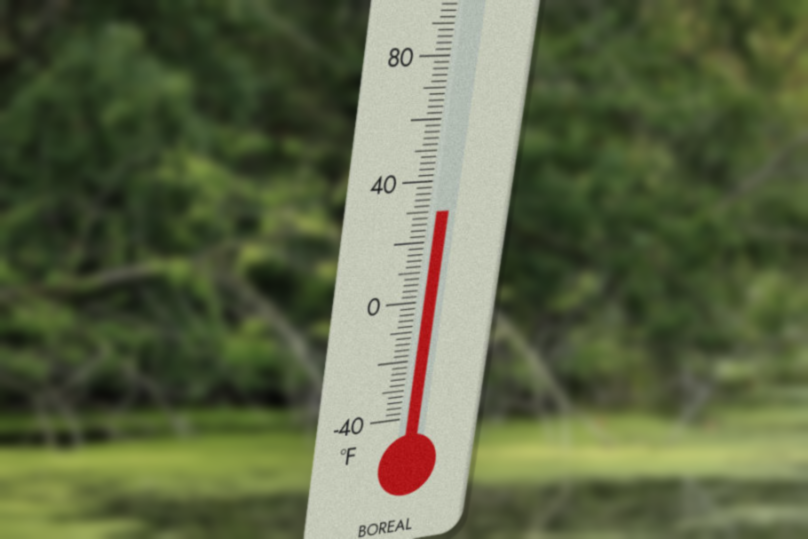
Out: 30 °F
